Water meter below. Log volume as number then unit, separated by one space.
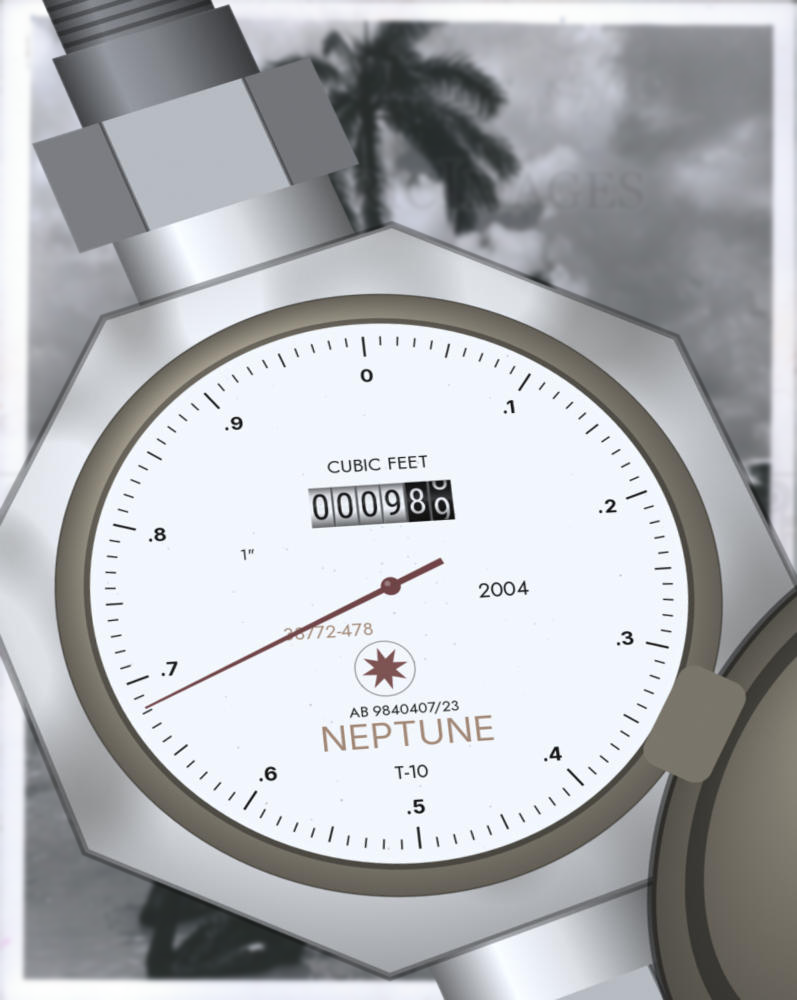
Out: 988.68 ft³
